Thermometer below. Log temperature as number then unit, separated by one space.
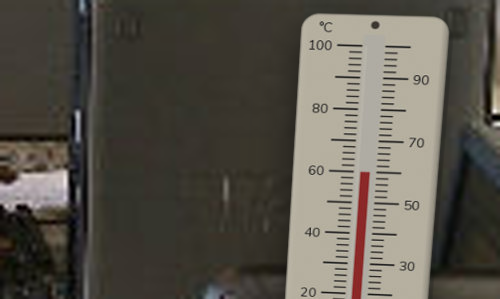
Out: 60 °C
